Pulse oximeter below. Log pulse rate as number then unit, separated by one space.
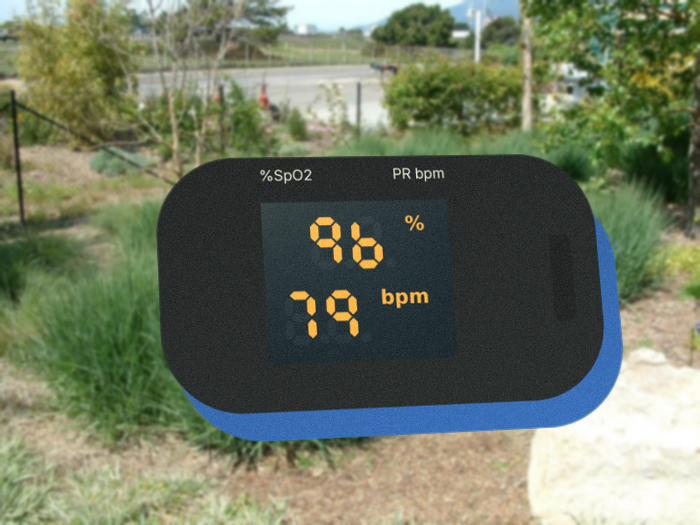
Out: 79 bpm
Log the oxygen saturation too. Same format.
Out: 96 %
